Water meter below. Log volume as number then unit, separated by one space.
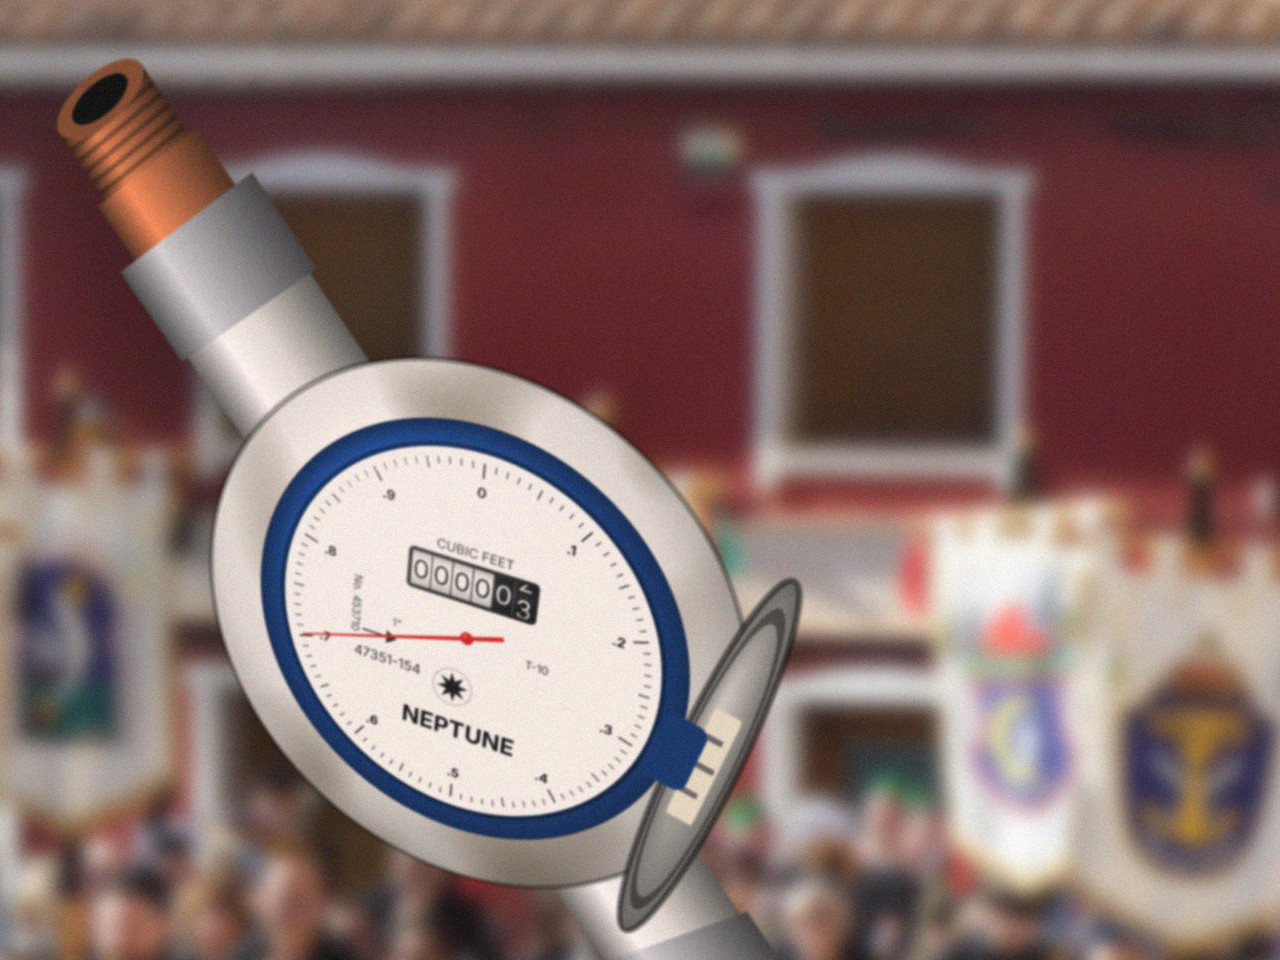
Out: 2.70 ft³
